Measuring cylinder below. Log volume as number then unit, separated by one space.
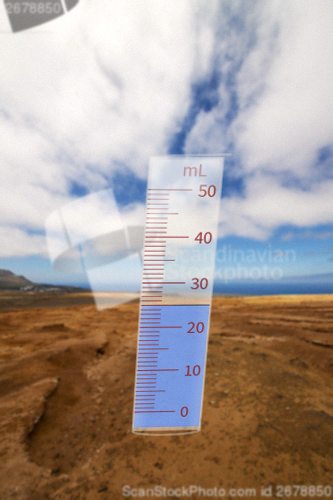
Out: 25 mL
